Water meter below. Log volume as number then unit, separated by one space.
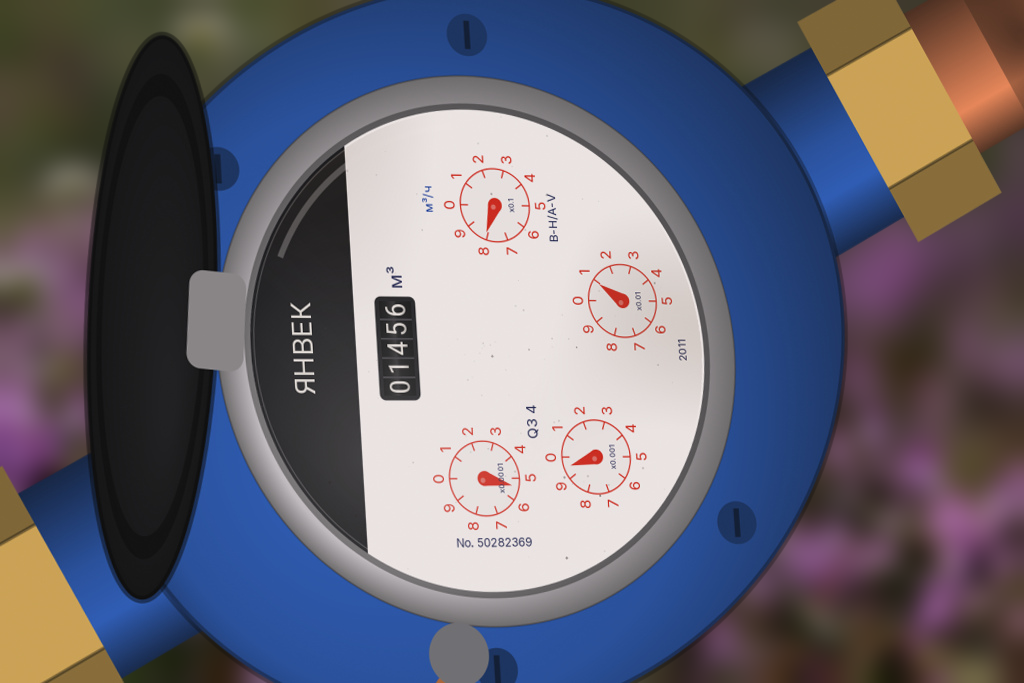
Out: 1456.8095 m³
